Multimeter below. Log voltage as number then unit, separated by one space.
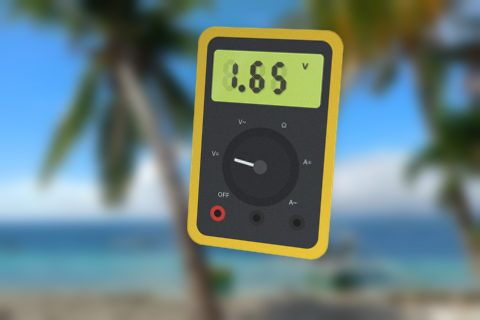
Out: 1.65 V
